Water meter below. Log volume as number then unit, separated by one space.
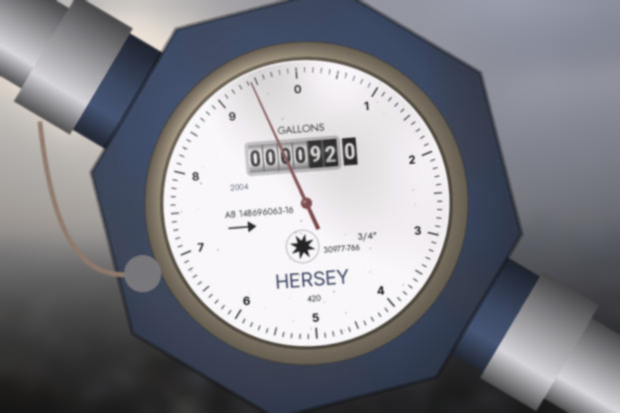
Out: 919.4 gal
